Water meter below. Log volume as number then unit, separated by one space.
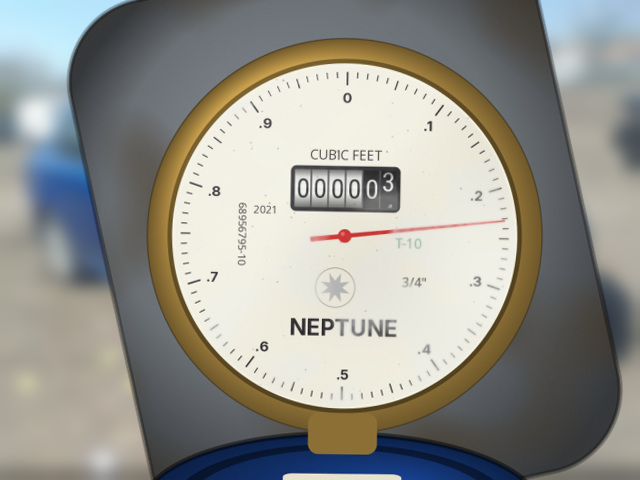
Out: 3.23 ft³
